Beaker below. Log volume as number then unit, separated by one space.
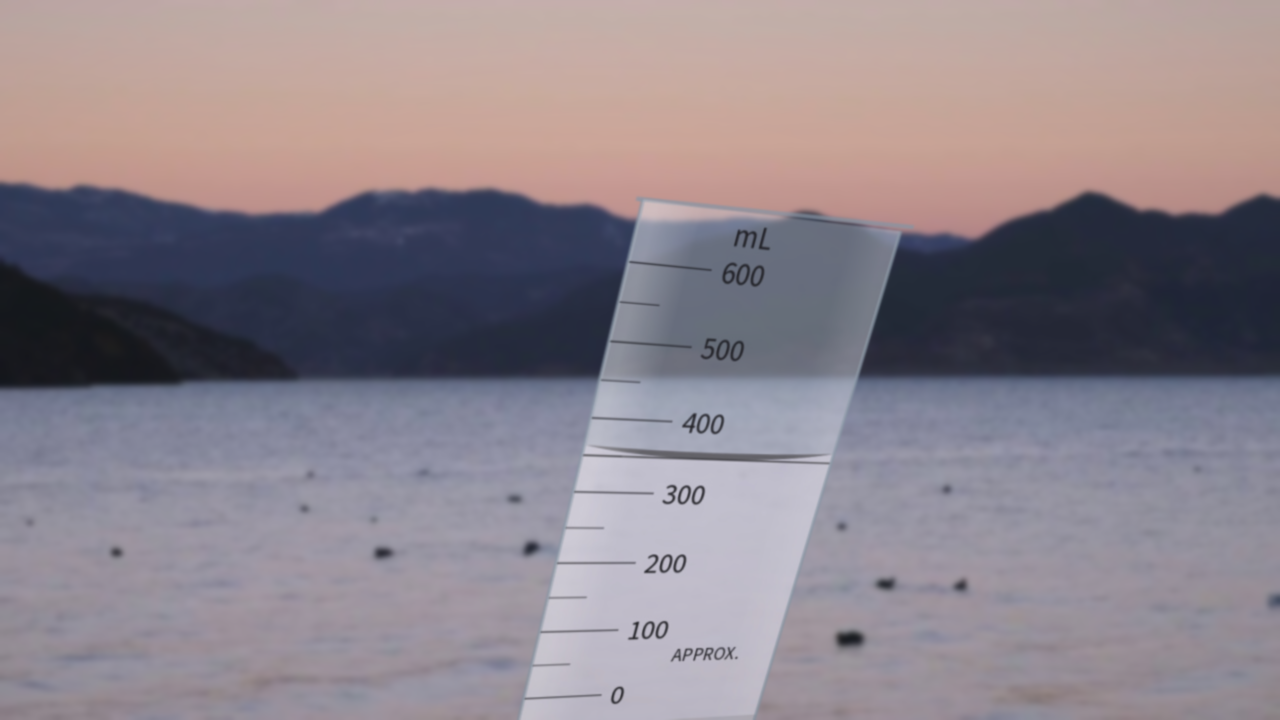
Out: 350 mL
